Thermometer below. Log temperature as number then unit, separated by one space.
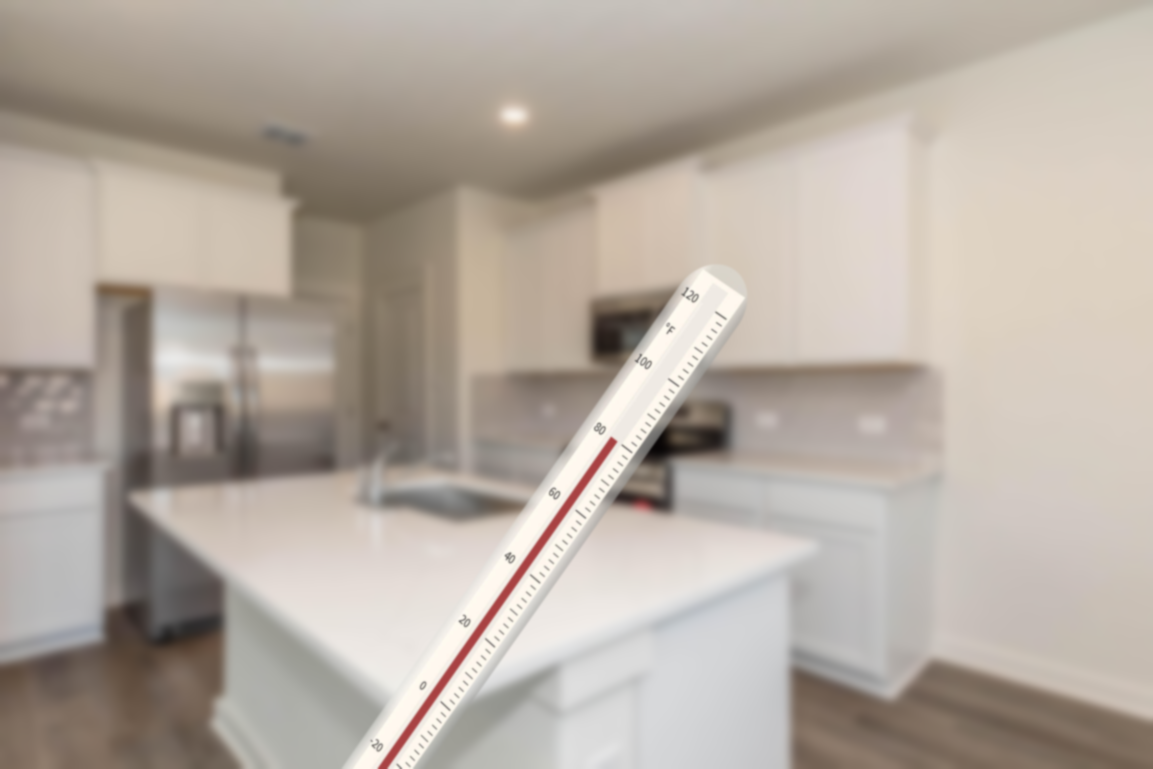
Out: 80 °F
